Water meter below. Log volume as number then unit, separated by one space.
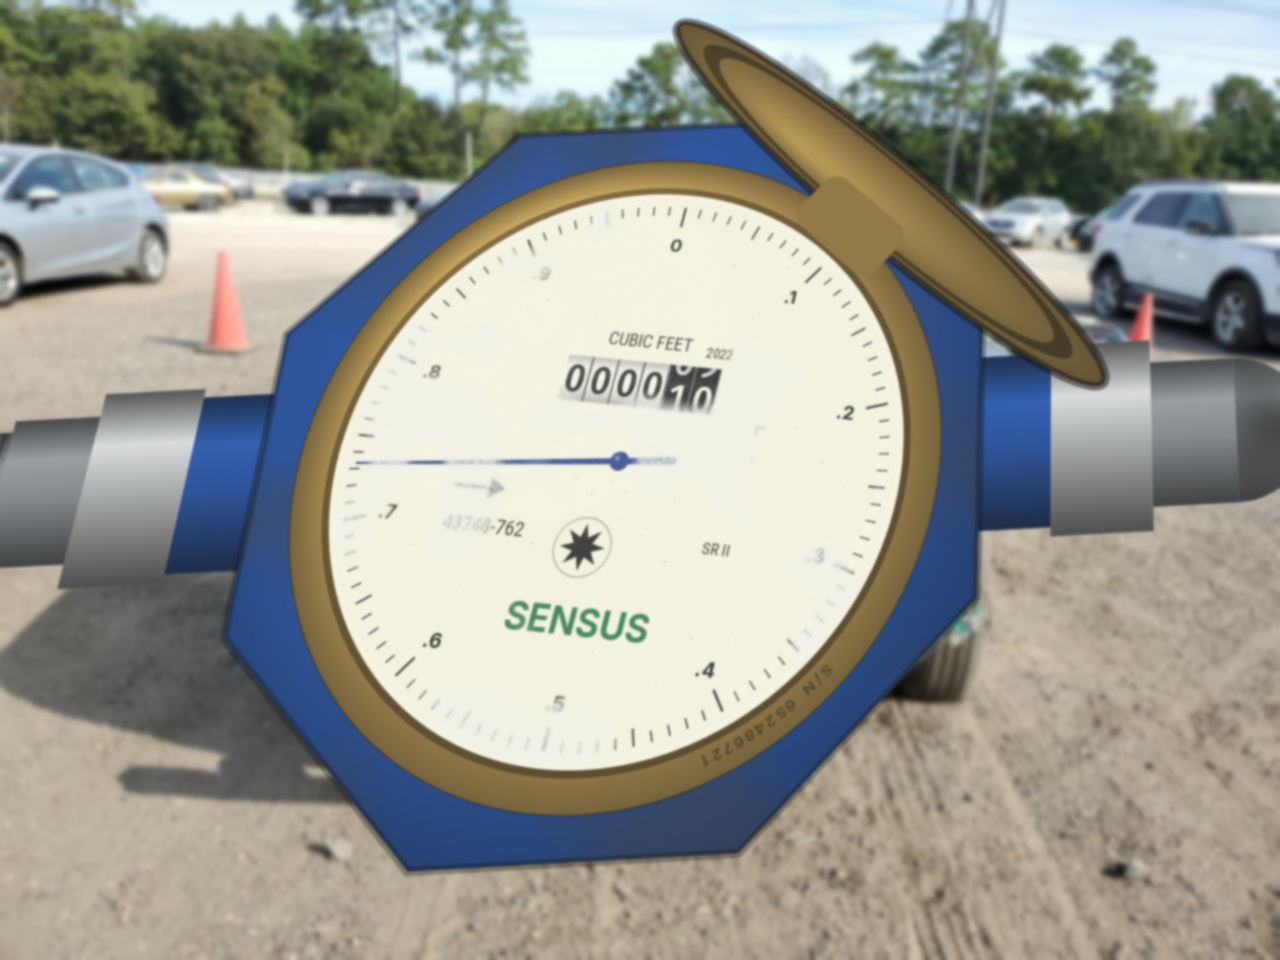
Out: 9.73 ft³
